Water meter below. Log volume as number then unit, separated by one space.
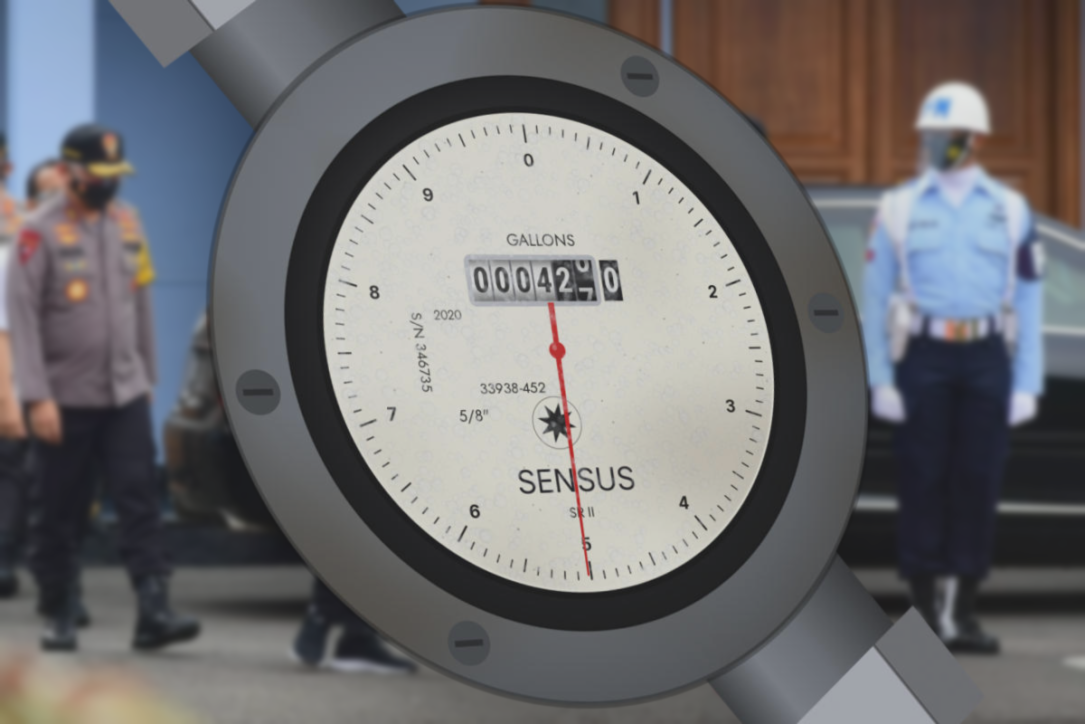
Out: 4265.0 gal
